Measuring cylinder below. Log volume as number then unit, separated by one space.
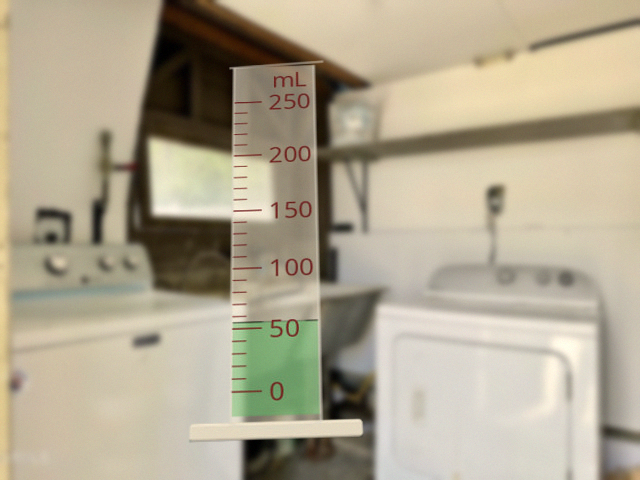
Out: 55 mL
